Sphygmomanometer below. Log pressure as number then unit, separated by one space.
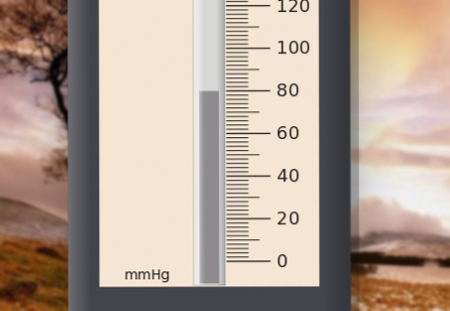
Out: 80 mmHg
